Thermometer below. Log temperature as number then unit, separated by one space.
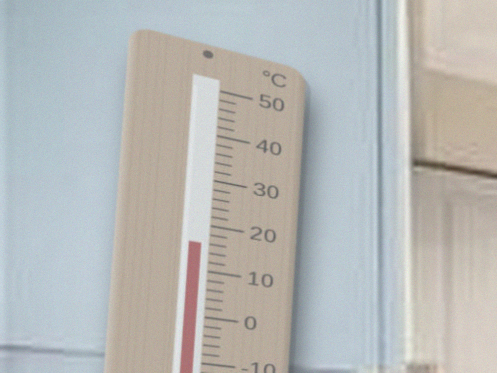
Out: 16 °C
